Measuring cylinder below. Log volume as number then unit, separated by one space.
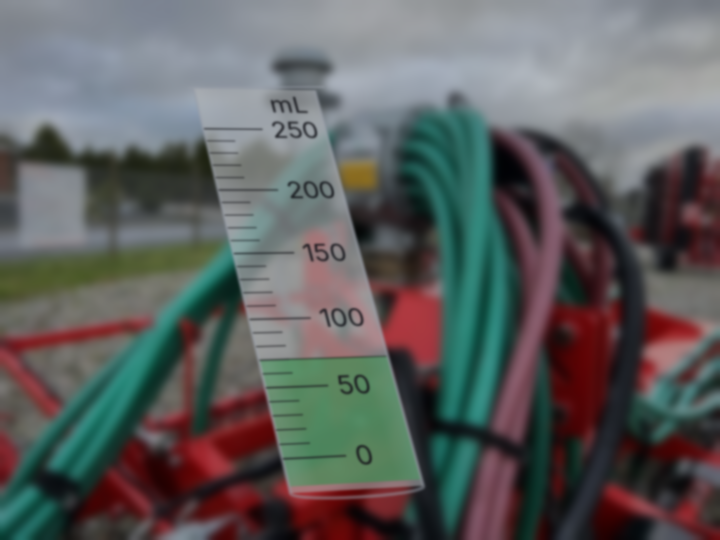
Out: 70 mL
